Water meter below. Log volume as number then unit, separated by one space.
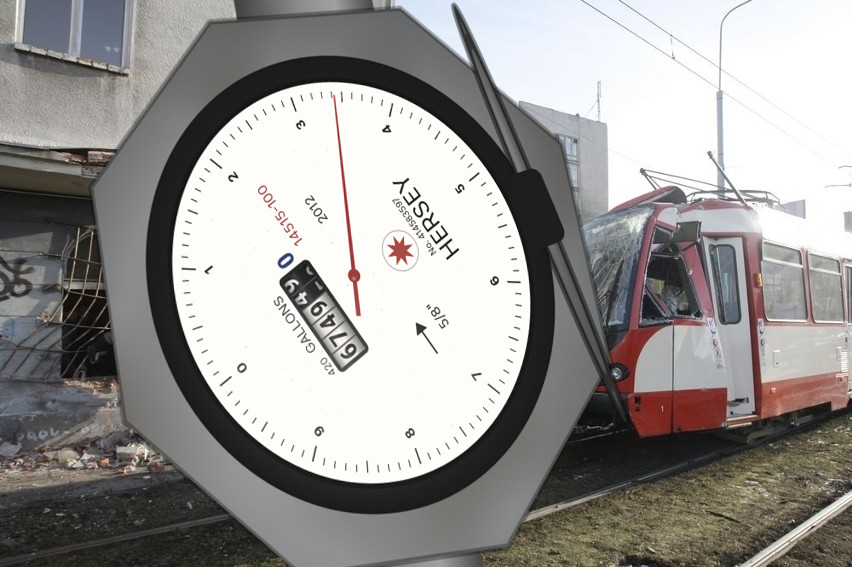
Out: 6749493.4 gal
